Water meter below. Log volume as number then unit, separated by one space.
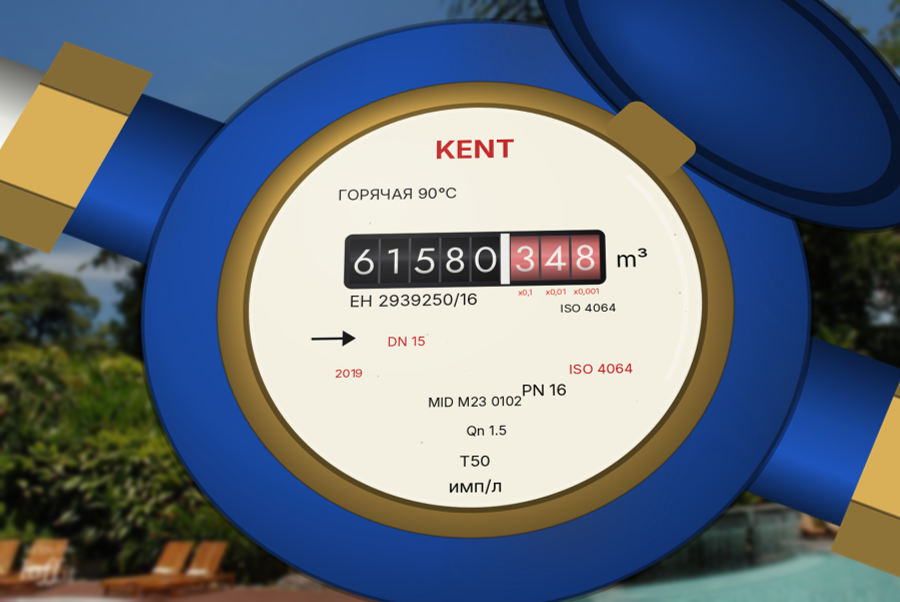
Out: 61580.348 m³
